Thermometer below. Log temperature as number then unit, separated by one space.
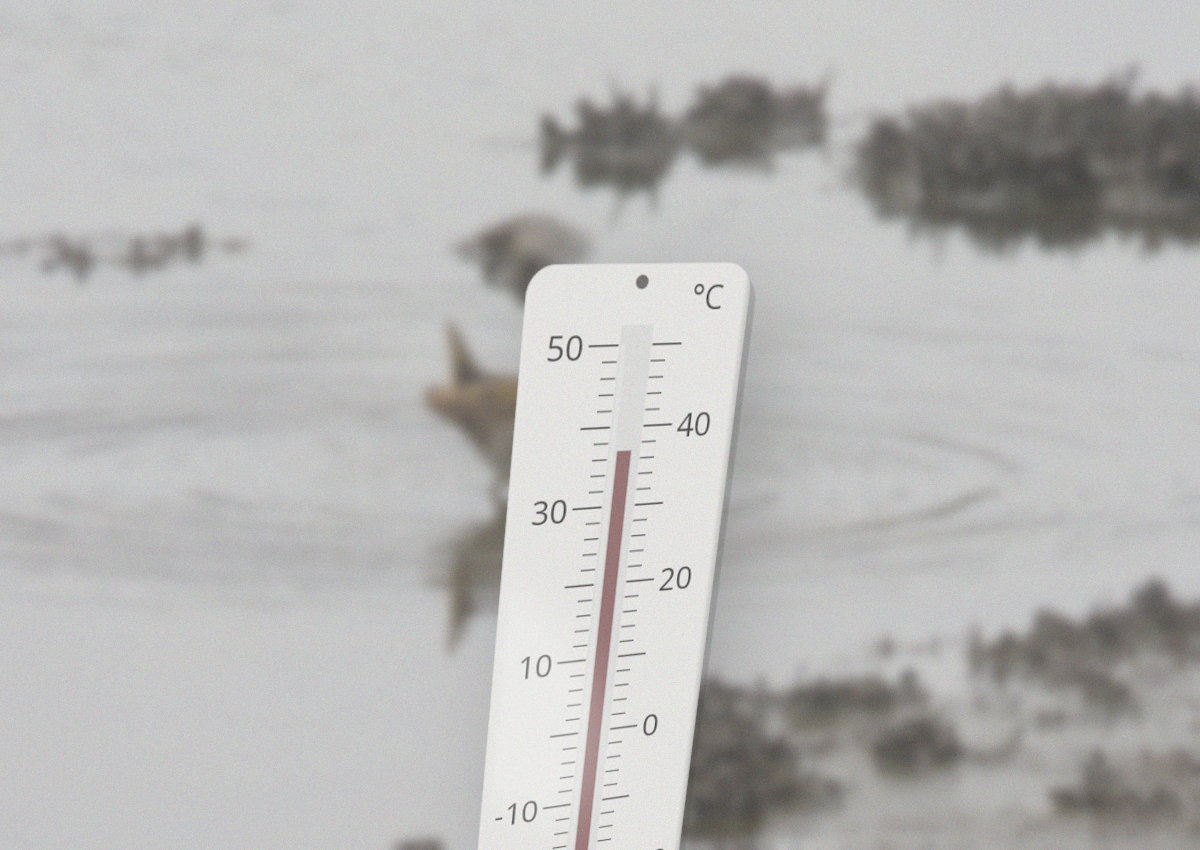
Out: 37 °C
